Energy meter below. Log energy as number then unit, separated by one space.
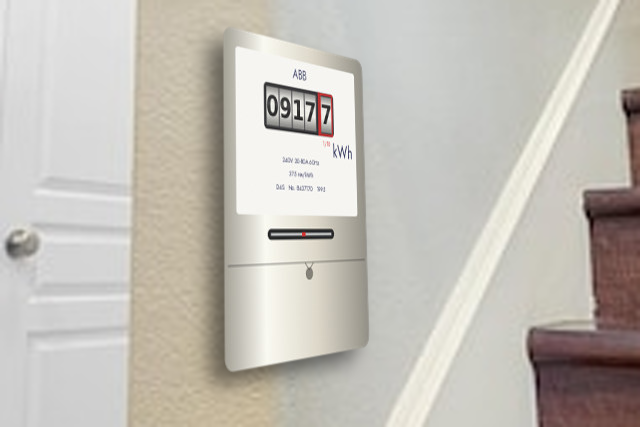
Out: 917.7 kWh
